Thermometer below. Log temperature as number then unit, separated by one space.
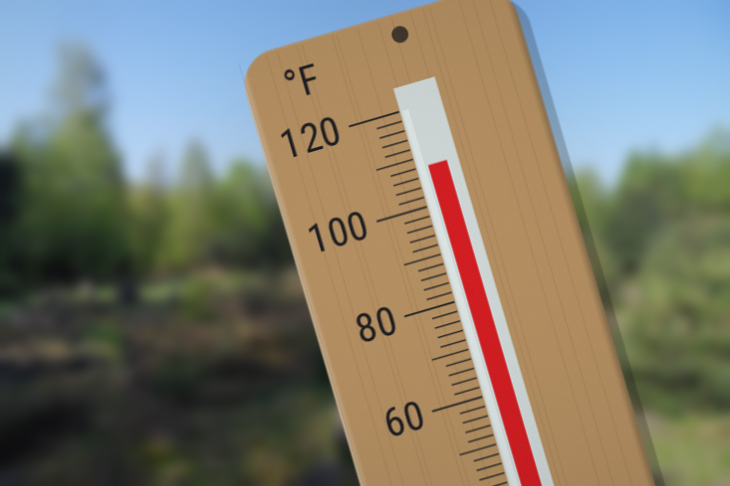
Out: 108 °F
